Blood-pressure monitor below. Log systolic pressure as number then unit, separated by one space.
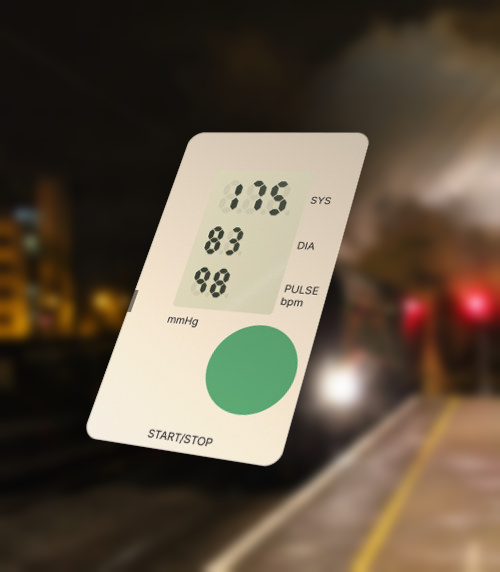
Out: 175 mmHg
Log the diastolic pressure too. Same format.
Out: 83 mmHg
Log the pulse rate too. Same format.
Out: 98 bpm
